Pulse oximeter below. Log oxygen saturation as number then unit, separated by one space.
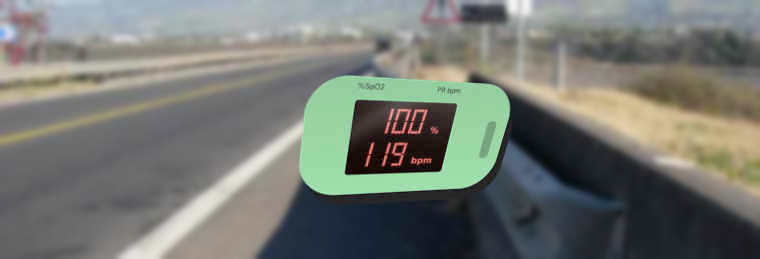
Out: 100 %
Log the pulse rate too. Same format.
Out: 119 bpm
